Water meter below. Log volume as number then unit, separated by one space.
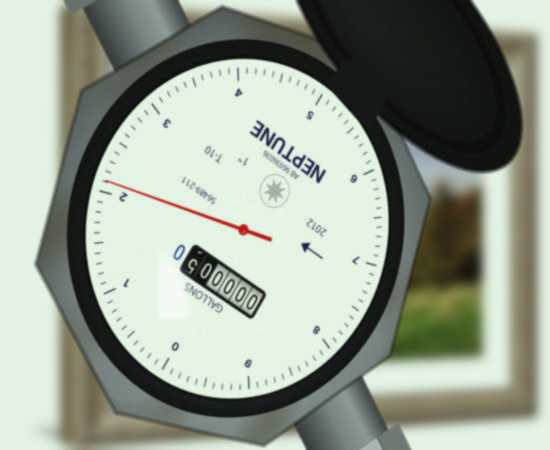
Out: 52.1 gal
